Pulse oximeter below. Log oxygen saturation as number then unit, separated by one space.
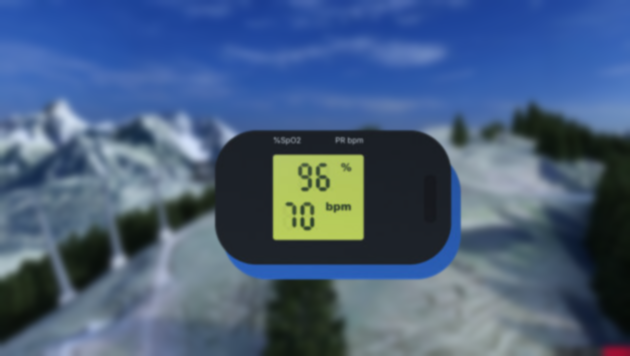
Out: 96 %
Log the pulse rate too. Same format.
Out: 70 bpm
